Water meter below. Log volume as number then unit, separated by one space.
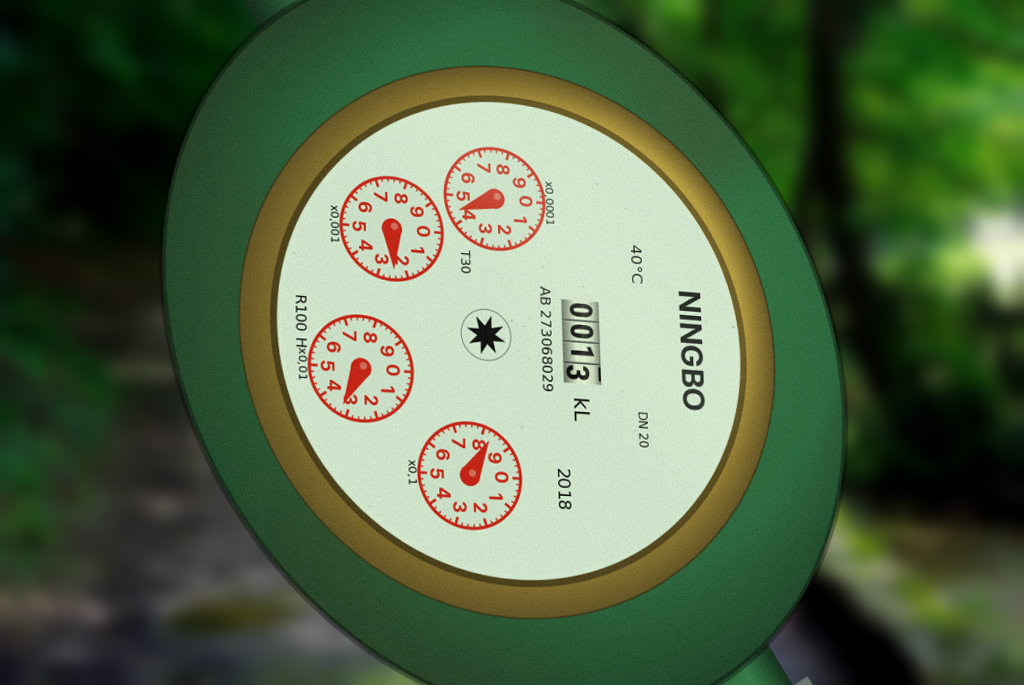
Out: 12.8324 kL
